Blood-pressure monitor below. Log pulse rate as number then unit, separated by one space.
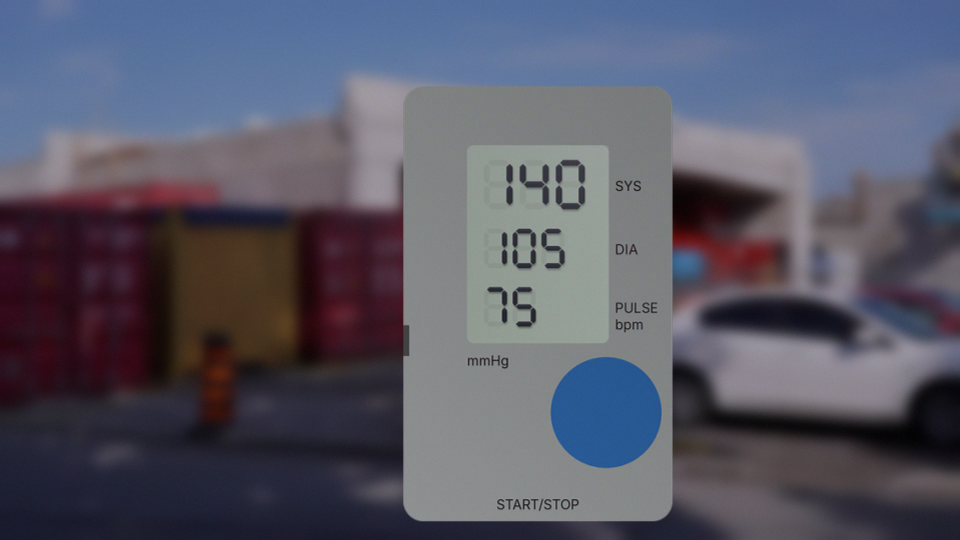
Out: 75 bpm
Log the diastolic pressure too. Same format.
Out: 105 mmHg
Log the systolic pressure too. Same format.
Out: 140 mmHg
